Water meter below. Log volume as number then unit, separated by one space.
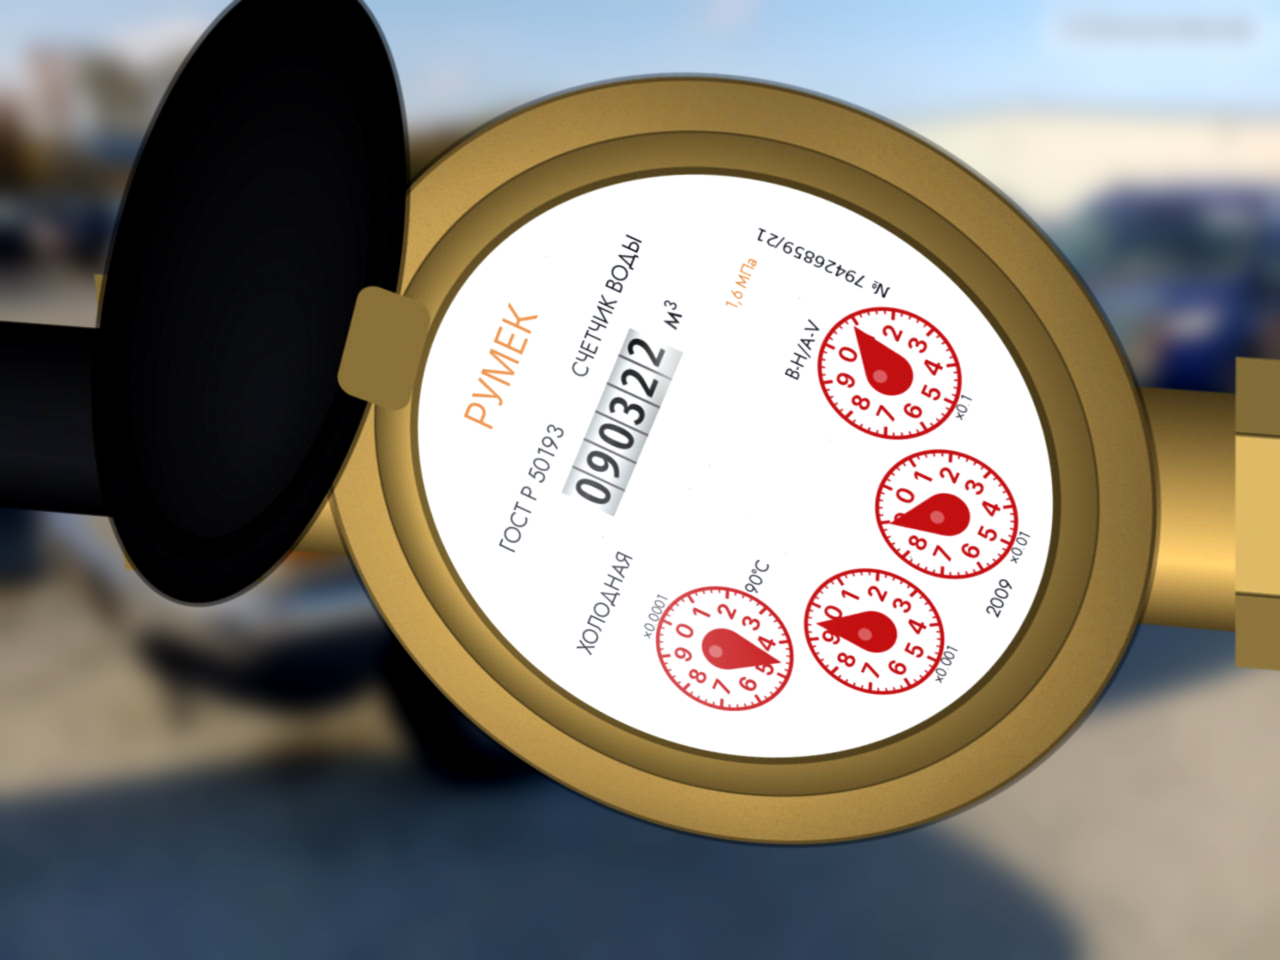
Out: 90322.0894 m³
